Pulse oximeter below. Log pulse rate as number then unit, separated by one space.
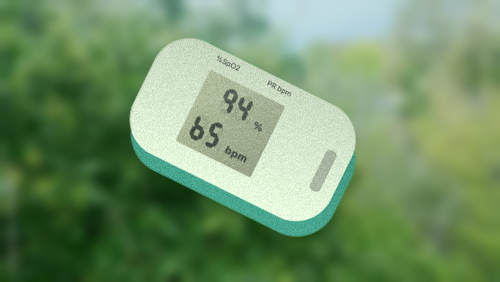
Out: 65 bpm
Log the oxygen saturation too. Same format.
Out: 94 %
